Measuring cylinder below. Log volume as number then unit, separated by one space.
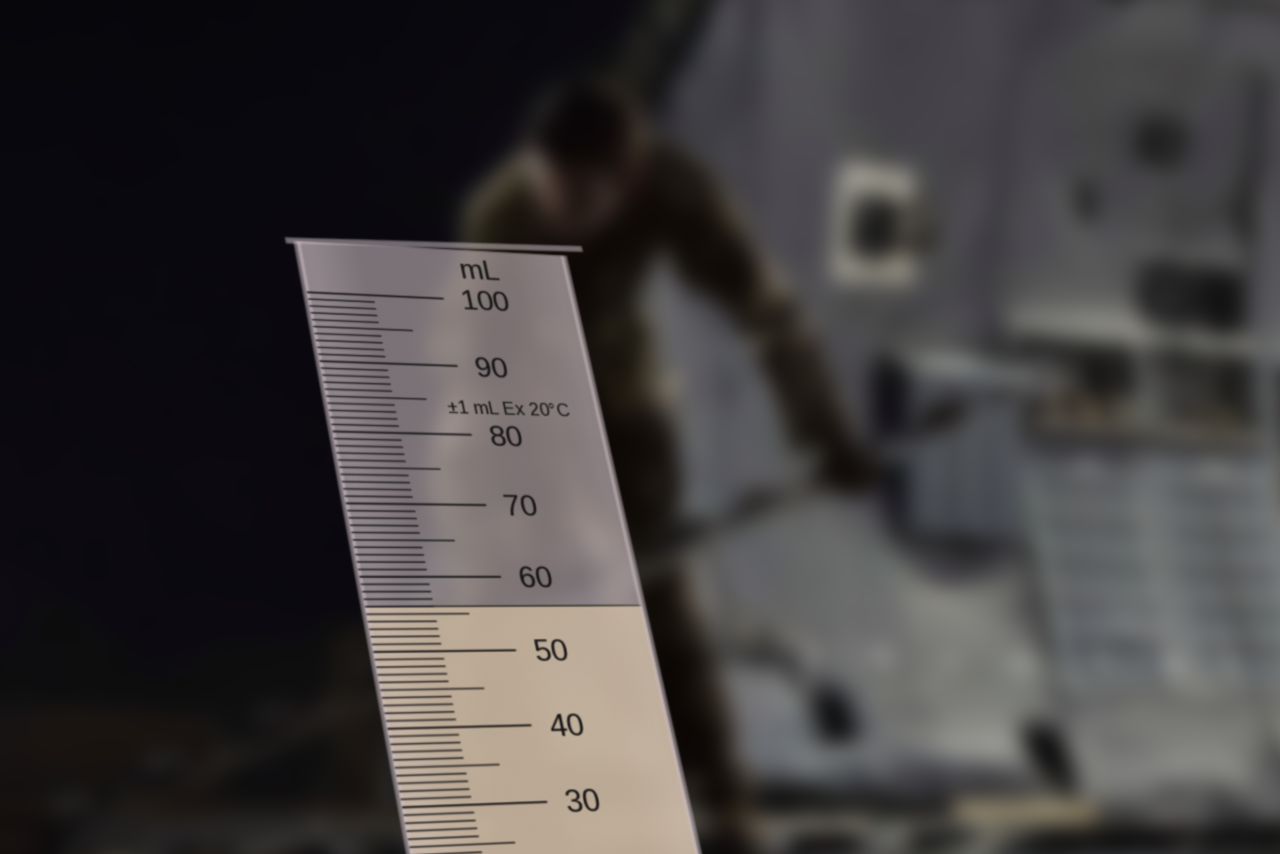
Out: 56 mL
